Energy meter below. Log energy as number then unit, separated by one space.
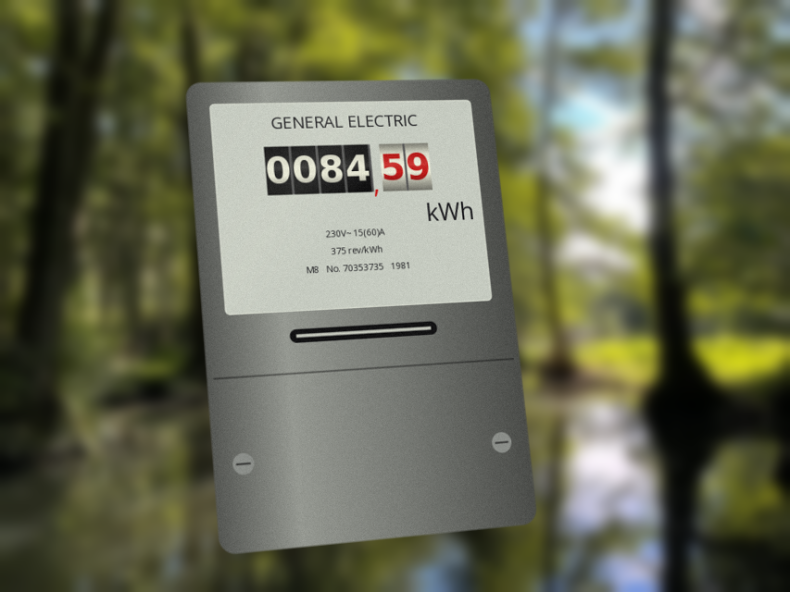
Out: 84.59 kWh
